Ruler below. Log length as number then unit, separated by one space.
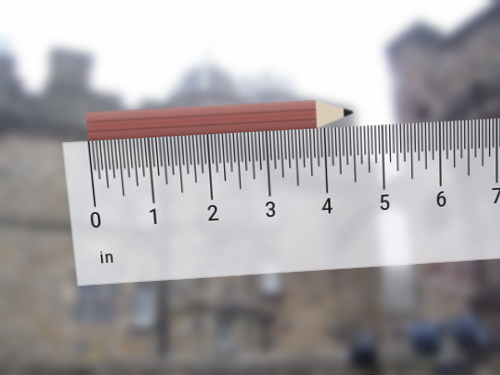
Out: 4.5 in
